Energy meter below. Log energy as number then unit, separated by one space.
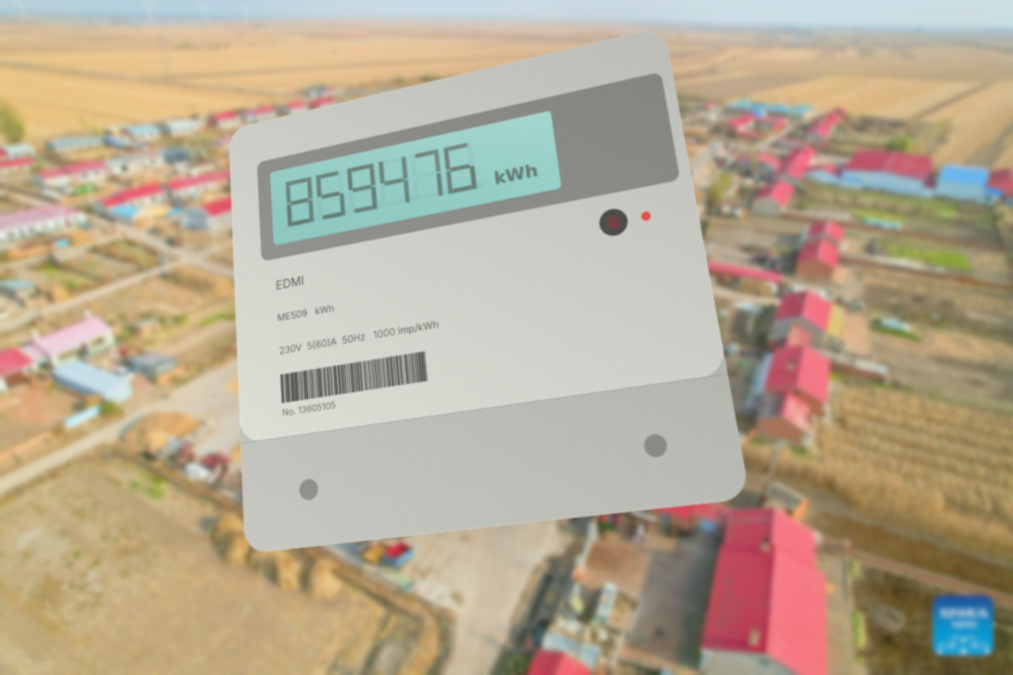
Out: 859476 kWh
